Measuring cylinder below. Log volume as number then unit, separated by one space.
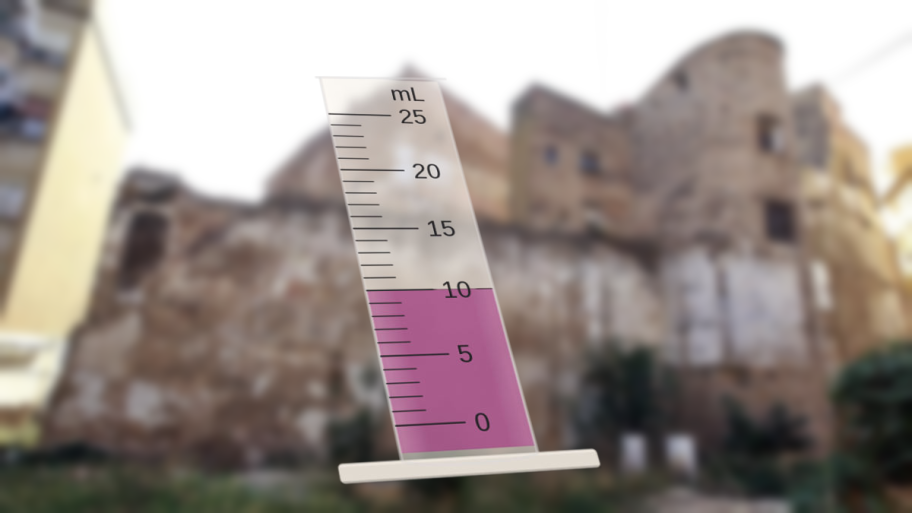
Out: 10 mL
